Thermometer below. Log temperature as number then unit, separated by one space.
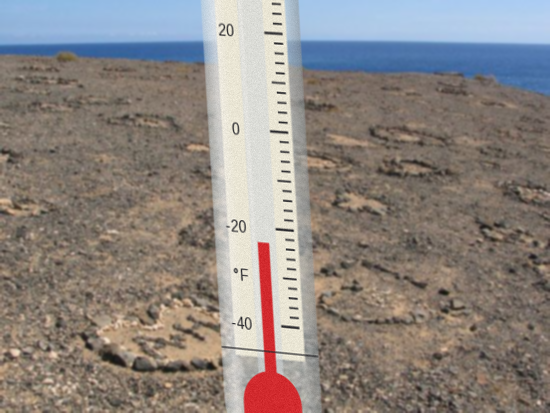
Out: -23 °F
